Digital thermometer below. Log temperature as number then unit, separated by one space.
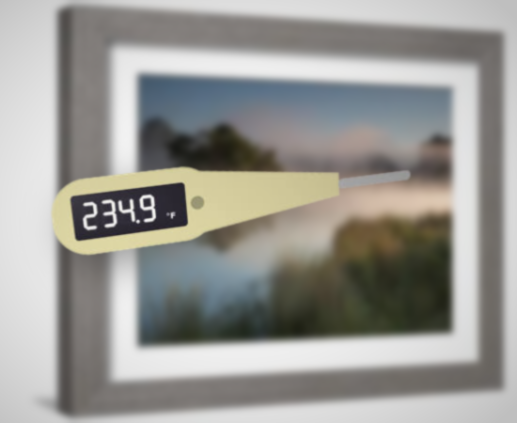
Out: 234.9 °F
